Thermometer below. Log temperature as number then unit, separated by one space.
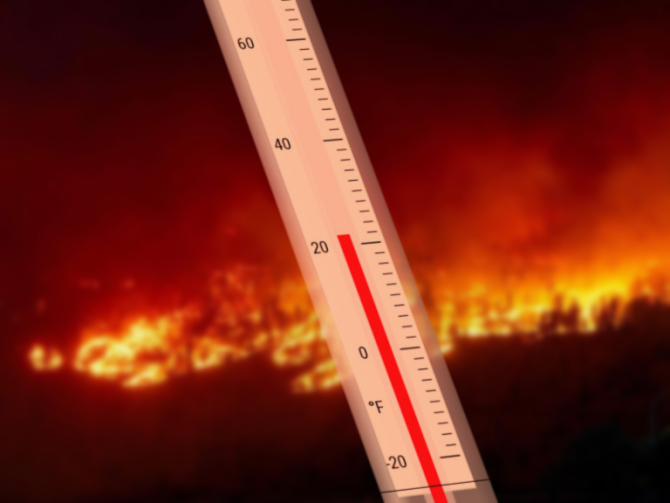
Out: 22 °F
